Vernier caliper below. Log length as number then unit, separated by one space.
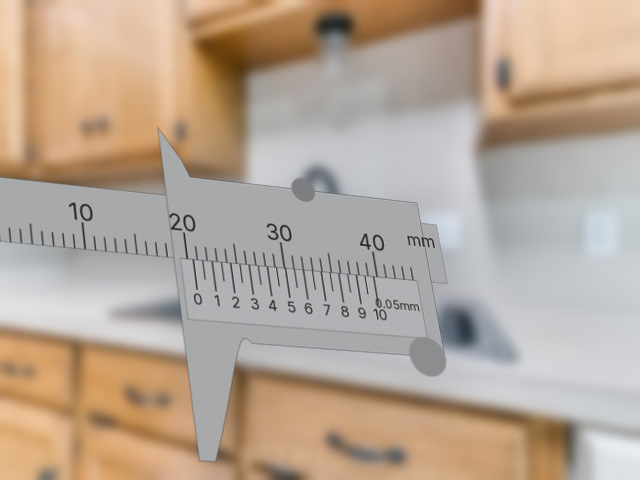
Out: 20.6 mm
